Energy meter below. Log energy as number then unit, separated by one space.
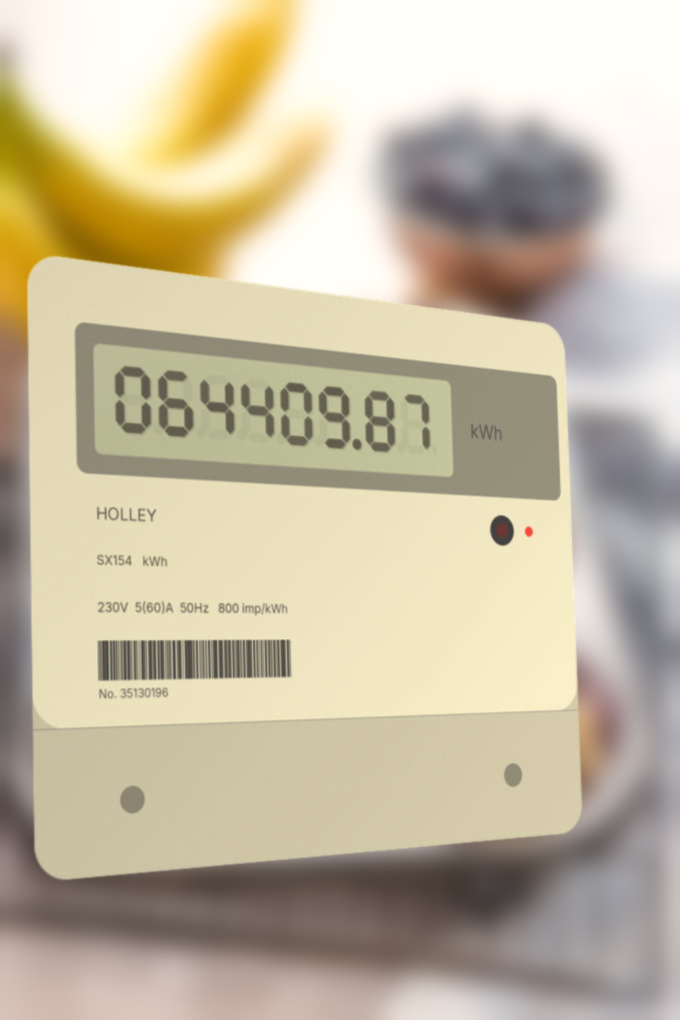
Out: 64409.87 kWh
